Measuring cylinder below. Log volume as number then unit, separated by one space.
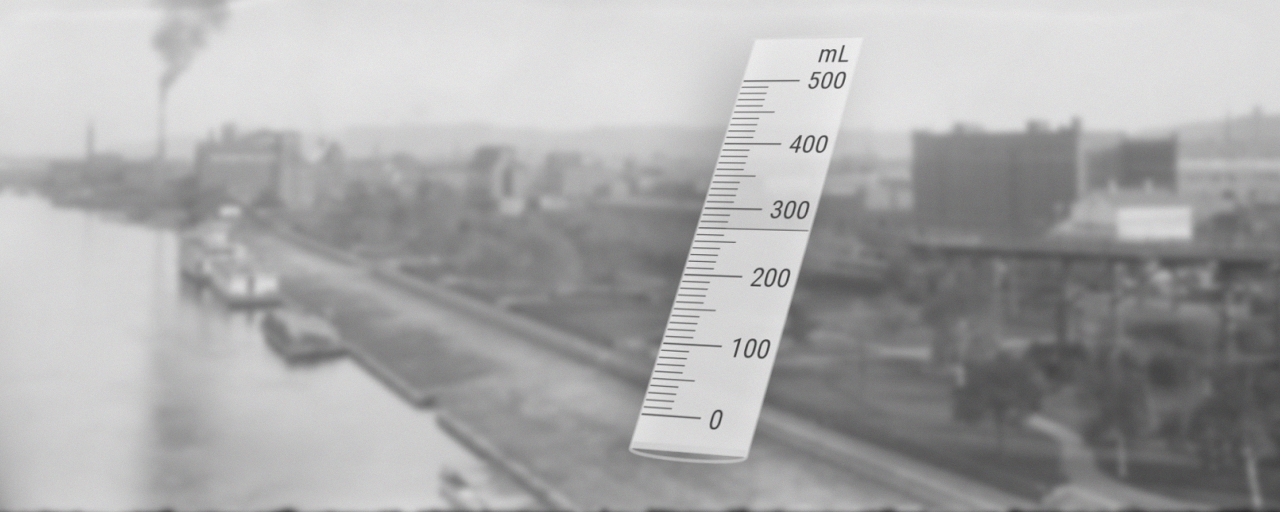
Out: 270 mL
